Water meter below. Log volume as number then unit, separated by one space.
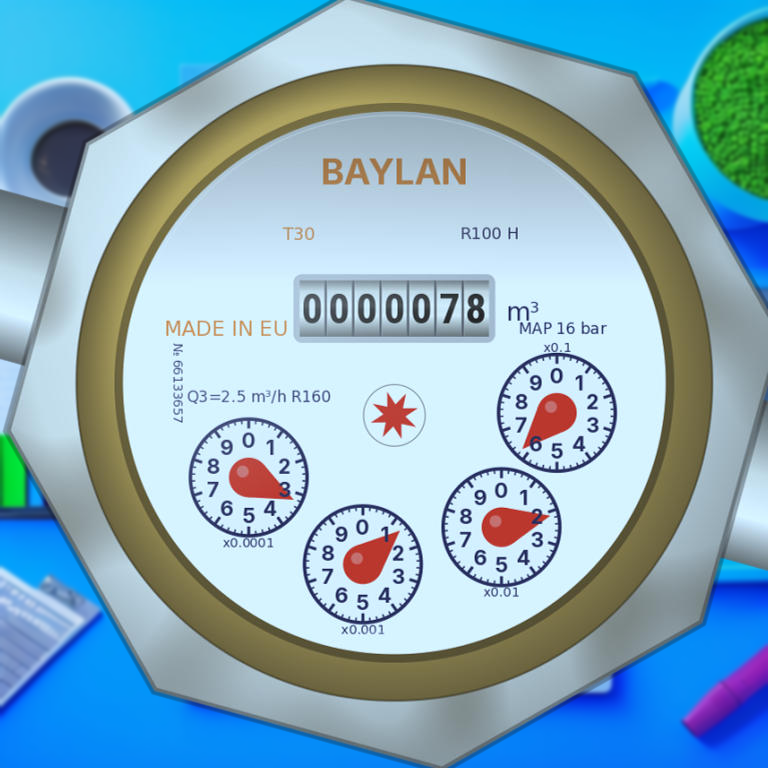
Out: 78.6213 m³
